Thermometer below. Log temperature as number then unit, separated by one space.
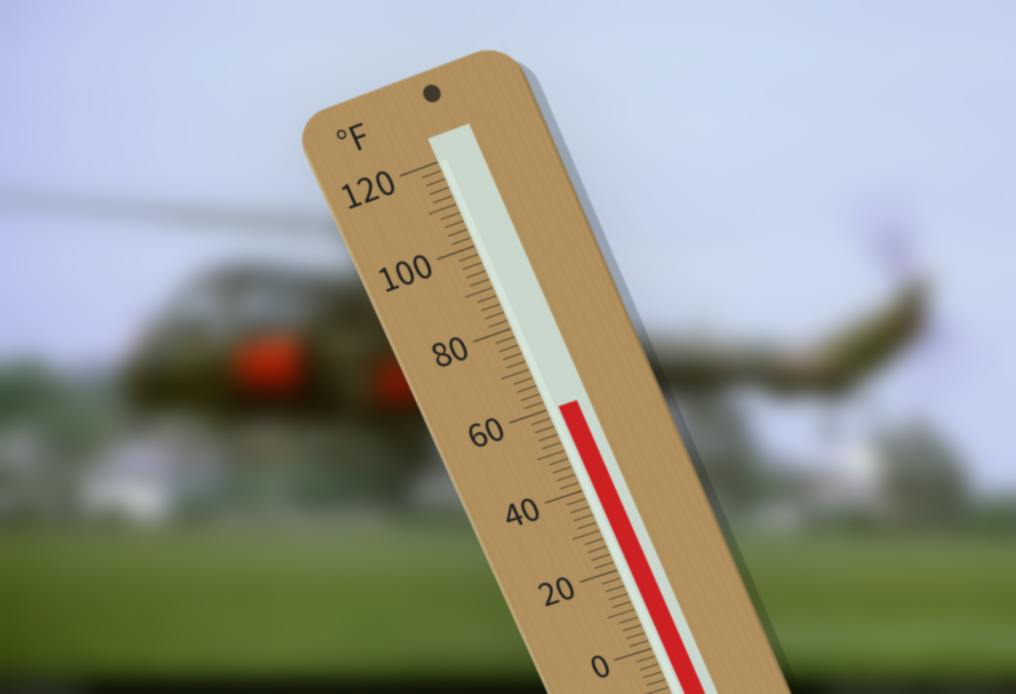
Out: 60 °F
